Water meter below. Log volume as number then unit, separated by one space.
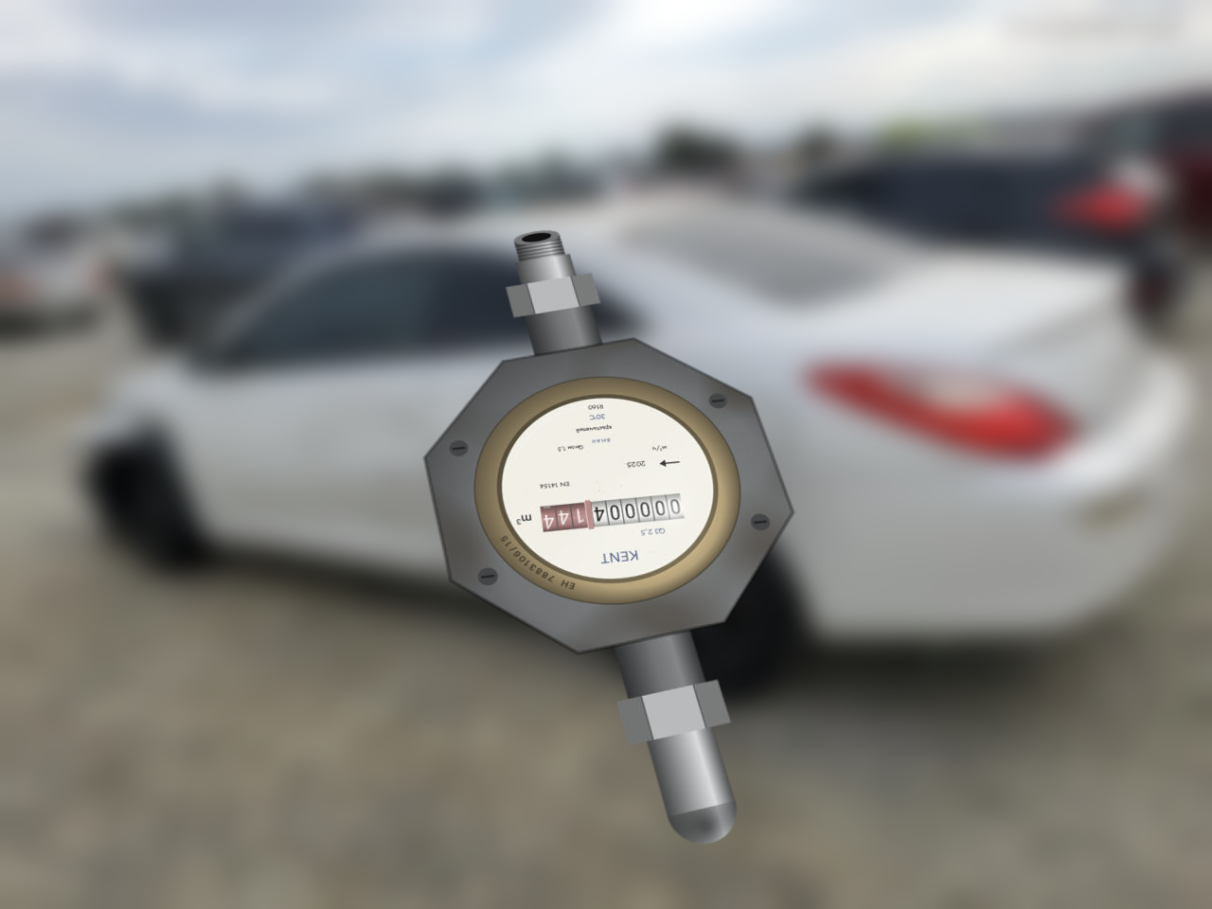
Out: 4.144 m³
